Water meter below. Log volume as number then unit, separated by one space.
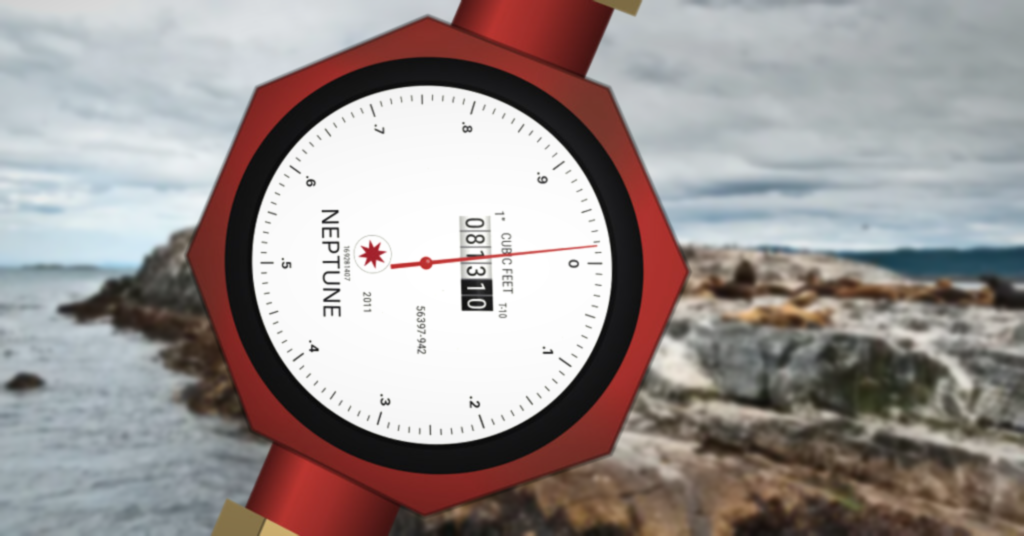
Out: 81309.98 ft³
